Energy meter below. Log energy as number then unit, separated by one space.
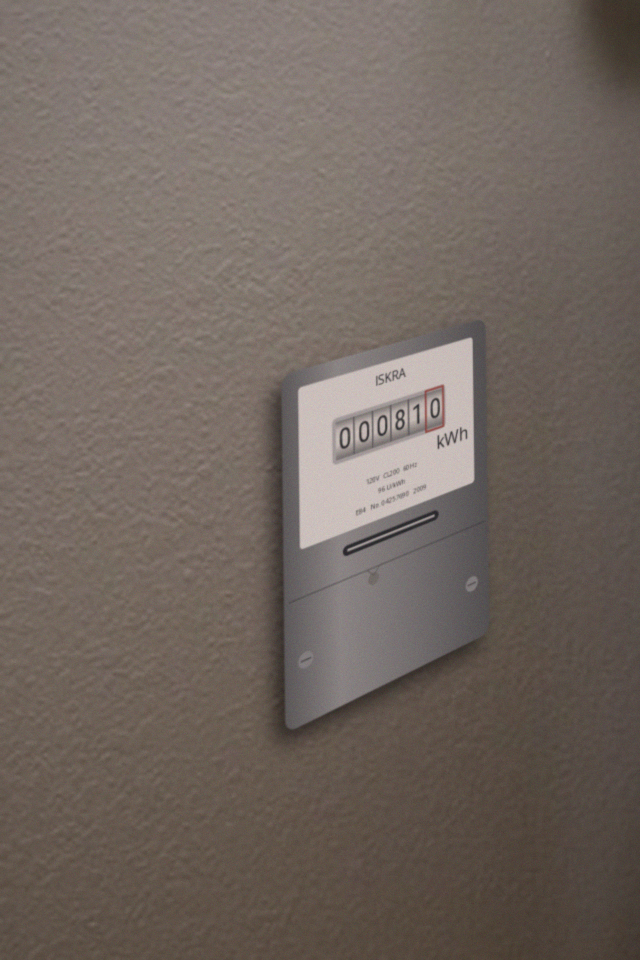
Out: 81.0 kWh
